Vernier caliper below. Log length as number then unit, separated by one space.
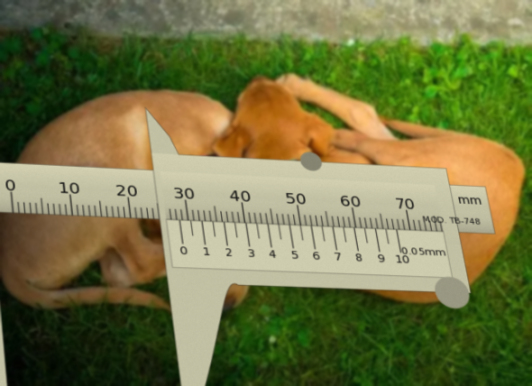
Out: 28.5 mm
